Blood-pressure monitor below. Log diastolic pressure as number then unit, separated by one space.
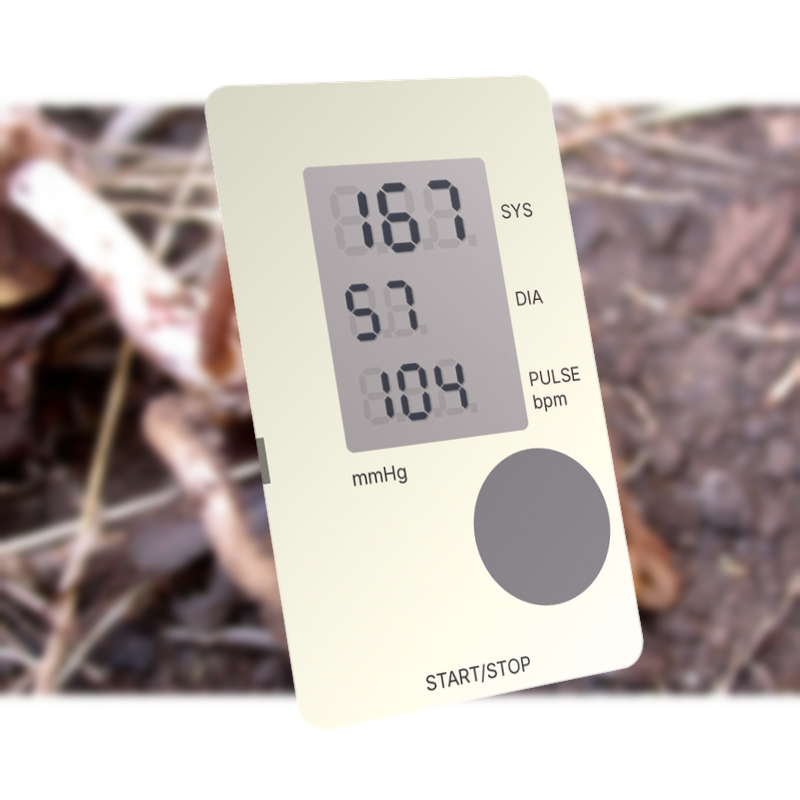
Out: 57 mmHg
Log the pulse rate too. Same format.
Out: 104 bpm
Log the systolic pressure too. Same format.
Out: 167 mmHg
